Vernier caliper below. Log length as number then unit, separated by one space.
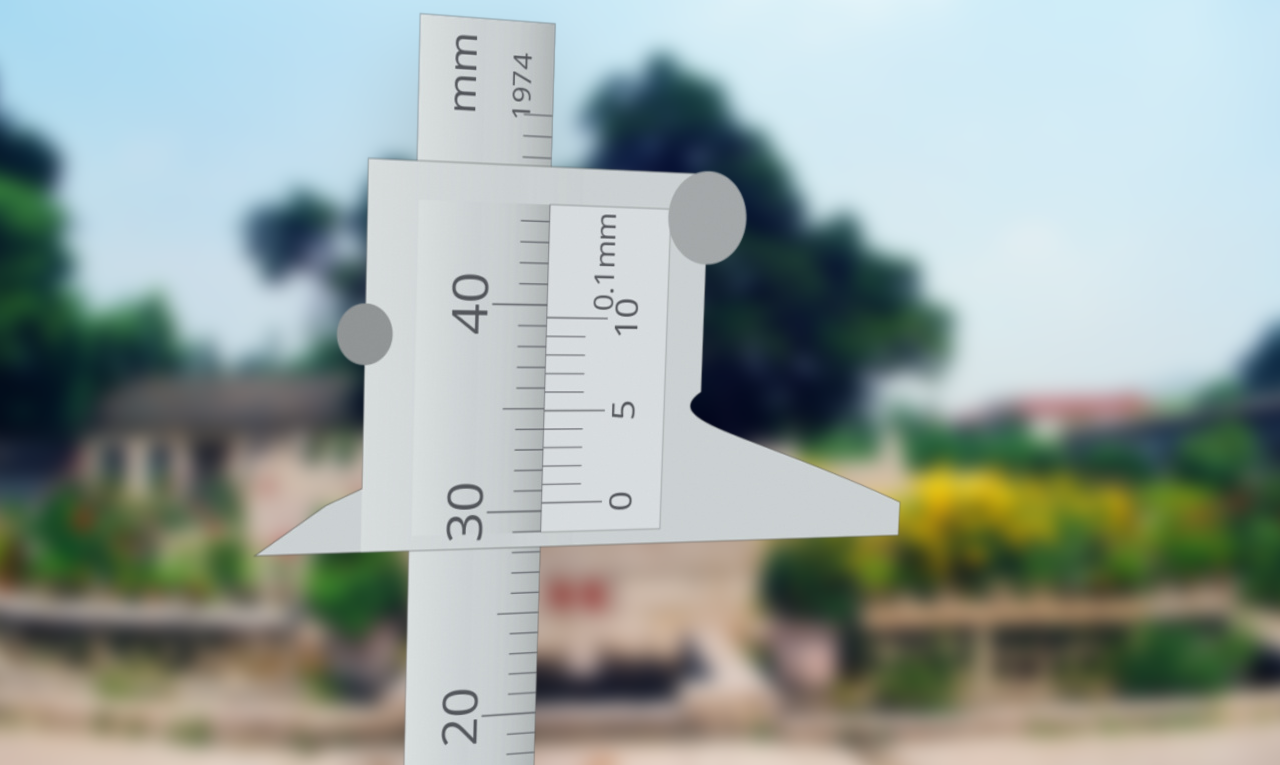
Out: 30.4 mm
